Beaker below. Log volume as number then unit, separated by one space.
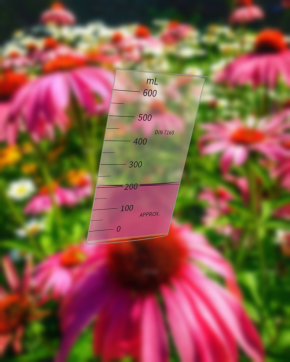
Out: 200 mL
